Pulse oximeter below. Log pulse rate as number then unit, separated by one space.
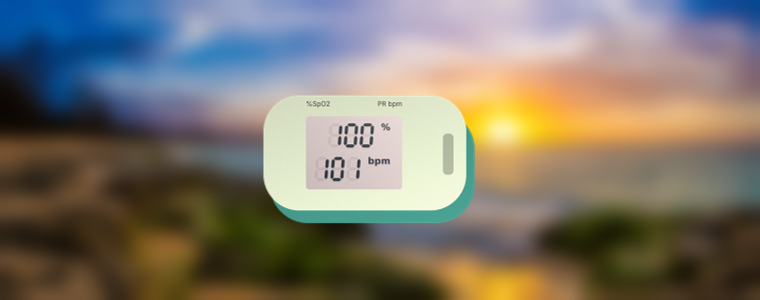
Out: 101 bpm
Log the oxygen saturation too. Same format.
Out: 100 %
